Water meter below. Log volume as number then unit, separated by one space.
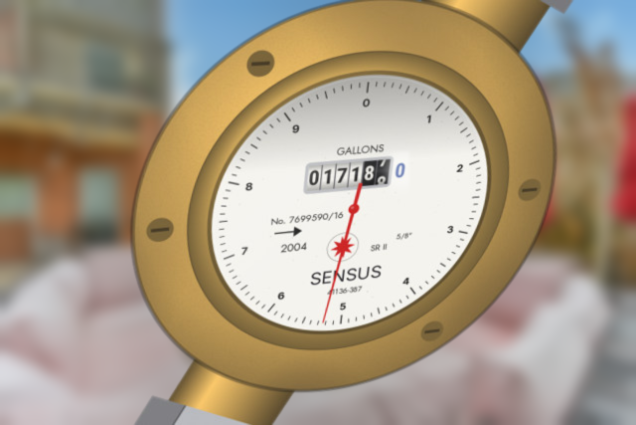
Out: 171875.2 gal
